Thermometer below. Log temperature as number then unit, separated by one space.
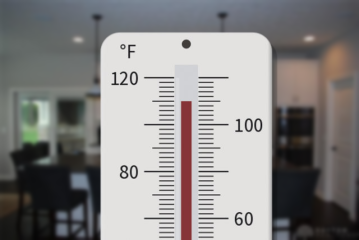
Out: 110 °F
